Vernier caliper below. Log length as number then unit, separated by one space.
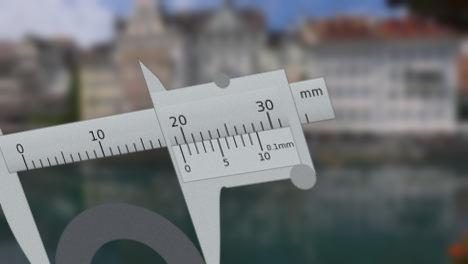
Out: 19.2 mm
